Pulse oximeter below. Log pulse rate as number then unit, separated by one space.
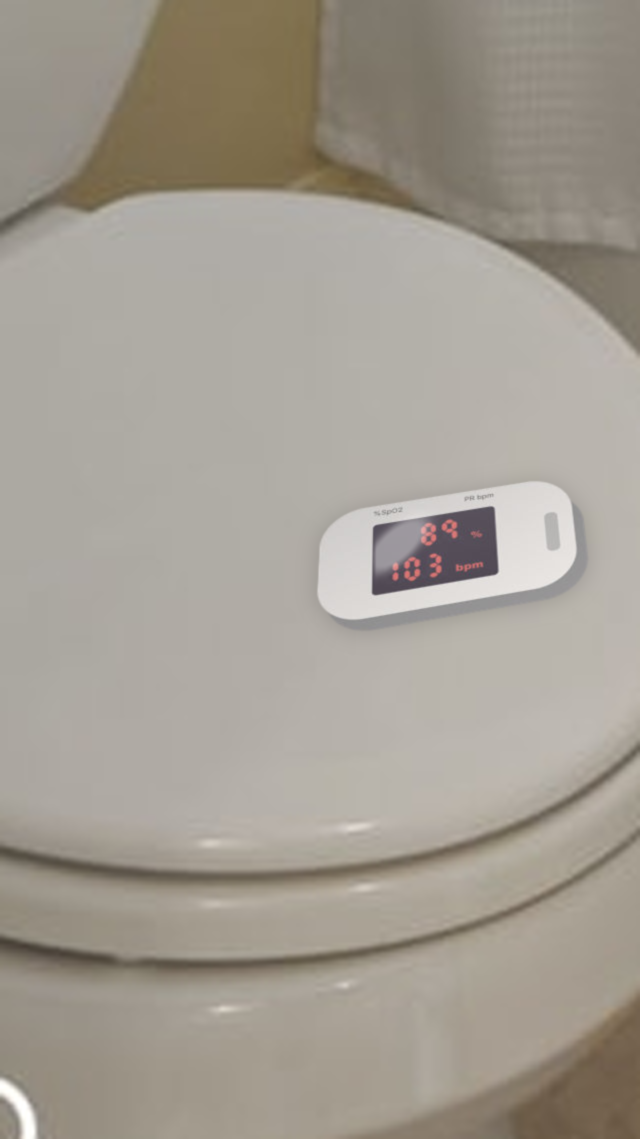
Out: 103 bpm
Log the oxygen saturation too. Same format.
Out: 89 %
